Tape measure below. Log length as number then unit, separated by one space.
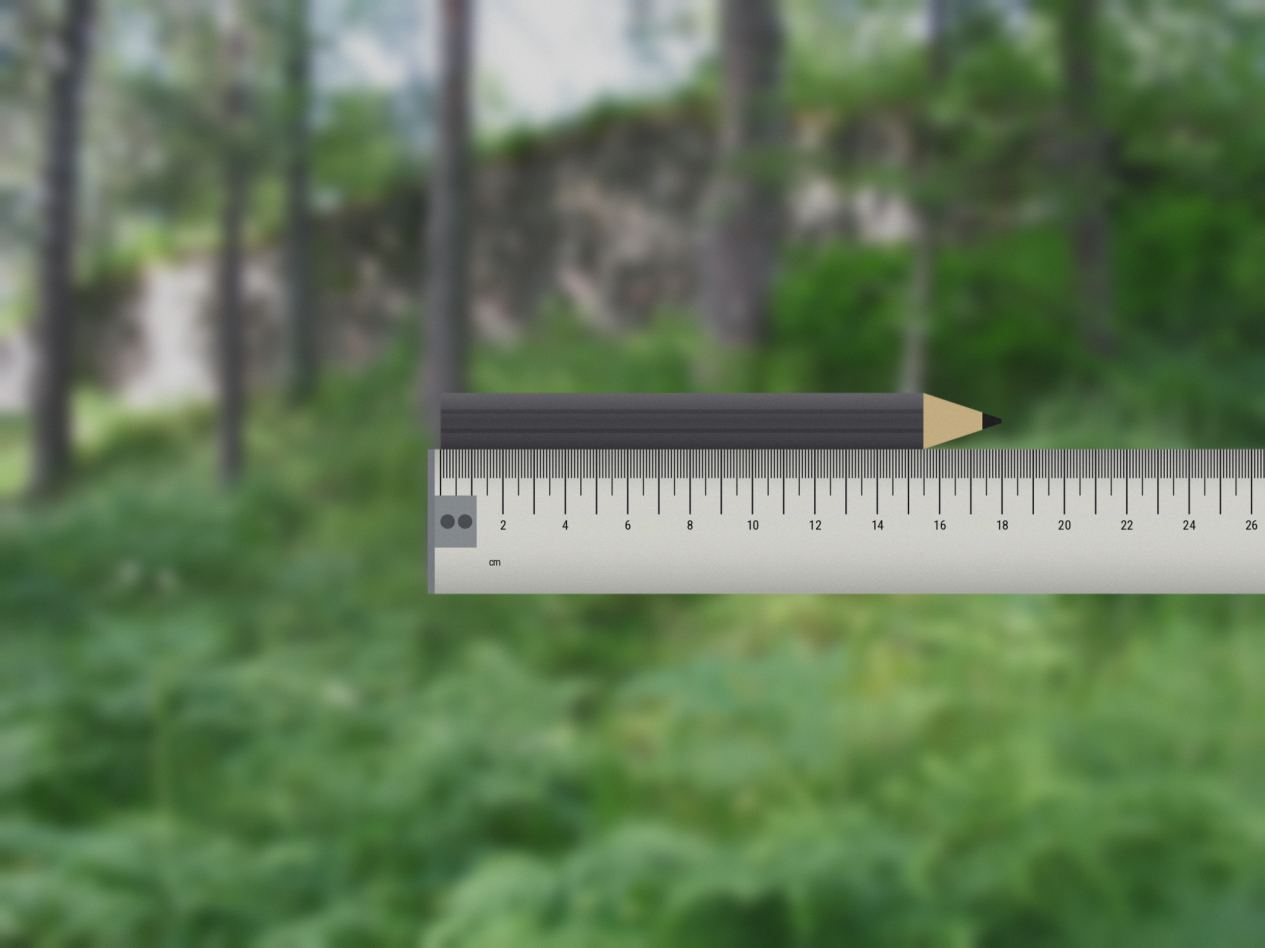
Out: 18 cm
